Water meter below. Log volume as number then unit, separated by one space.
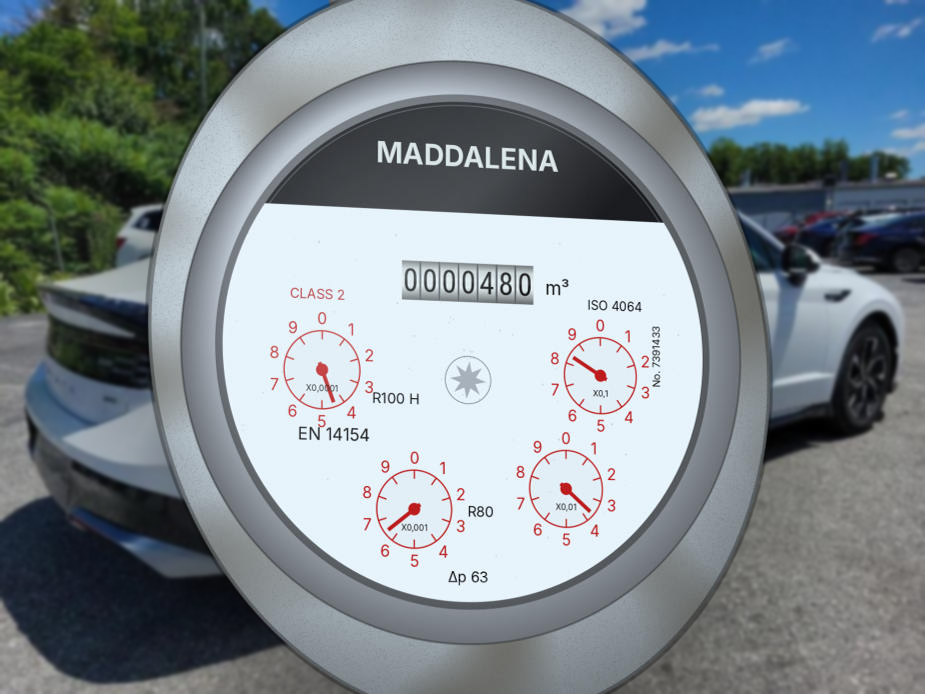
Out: 480.8364 m³
